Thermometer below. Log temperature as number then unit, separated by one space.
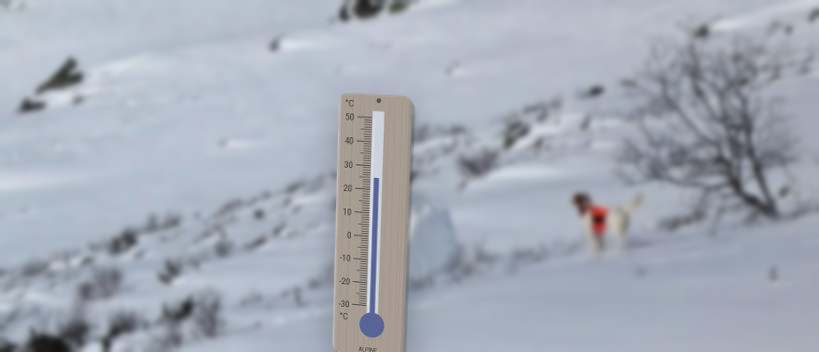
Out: 25 °C
